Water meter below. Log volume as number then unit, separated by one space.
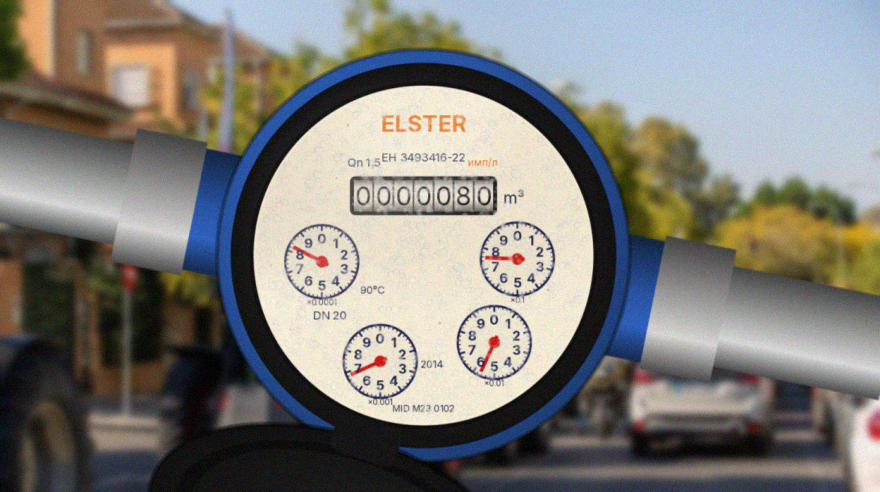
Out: 80.7568 m³
